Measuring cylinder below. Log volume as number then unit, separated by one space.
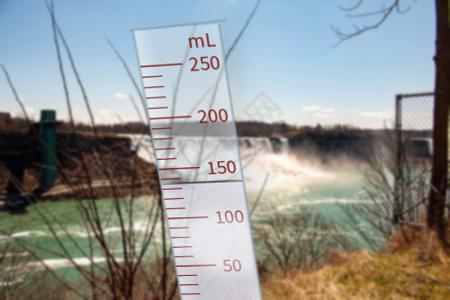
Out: 135 mL
